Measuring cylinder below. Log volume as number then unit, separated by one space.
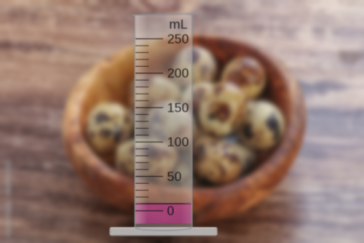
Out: 10 mL
